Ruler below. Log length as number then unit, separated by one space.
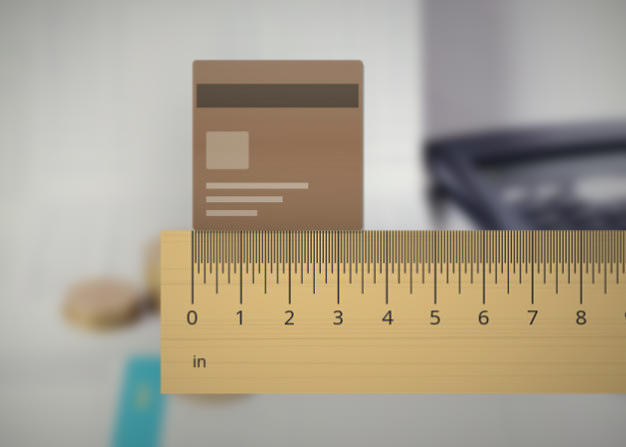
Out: 3.5 in
